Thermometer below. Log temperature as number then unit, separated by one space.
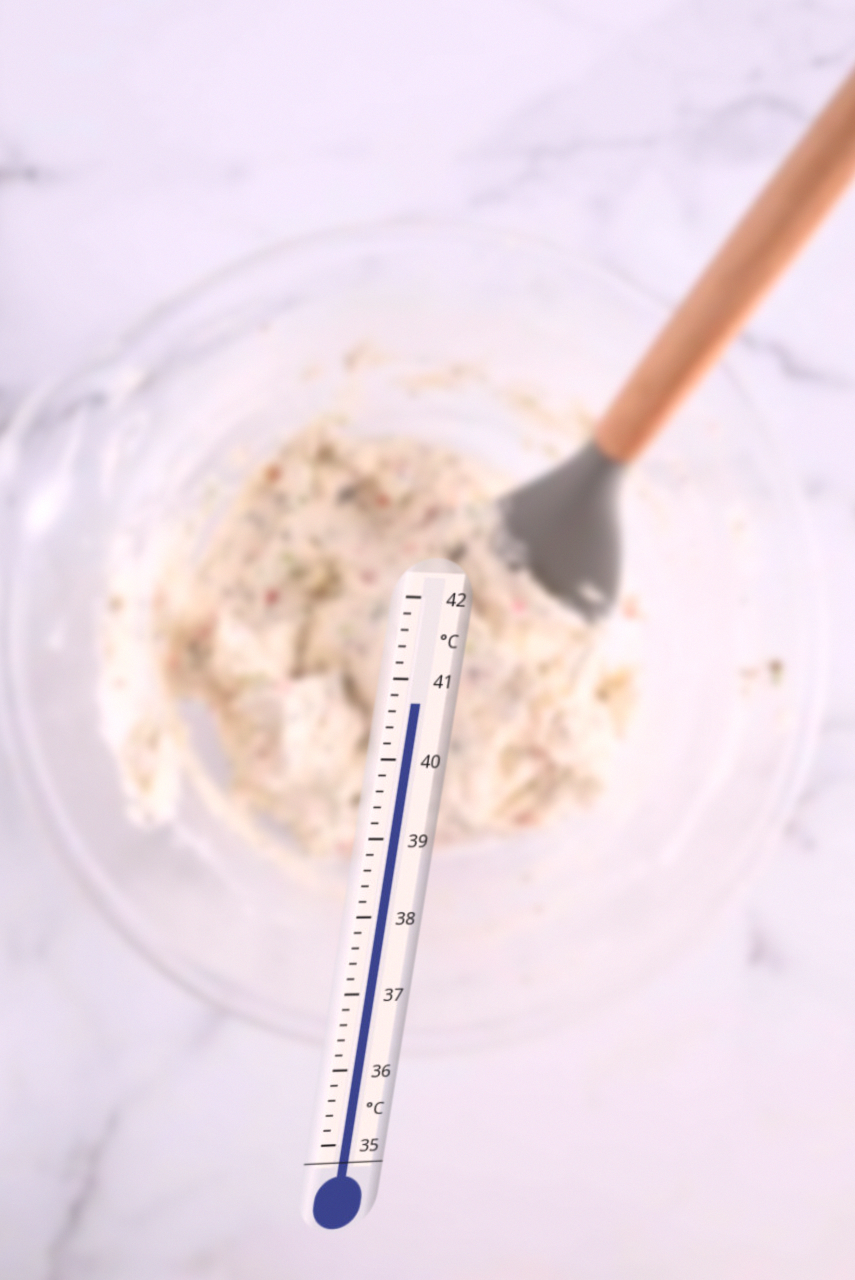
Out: 40.7 °C
